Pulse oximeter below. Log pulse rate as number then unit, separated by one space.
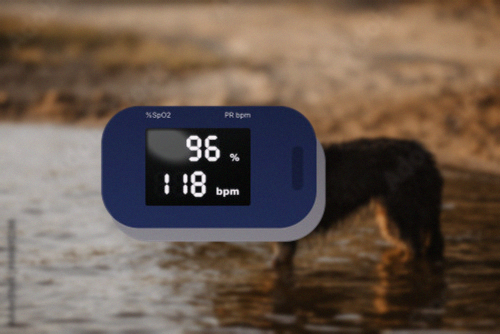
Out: 118 bpm
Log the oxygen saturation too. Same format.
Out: 96 %
